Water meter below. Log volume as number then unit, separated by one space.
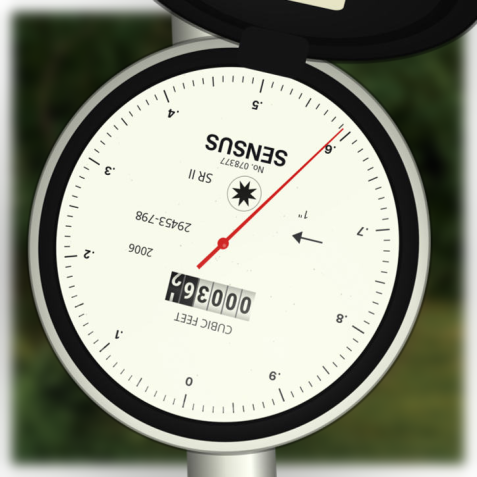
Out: 361.59 ft³
